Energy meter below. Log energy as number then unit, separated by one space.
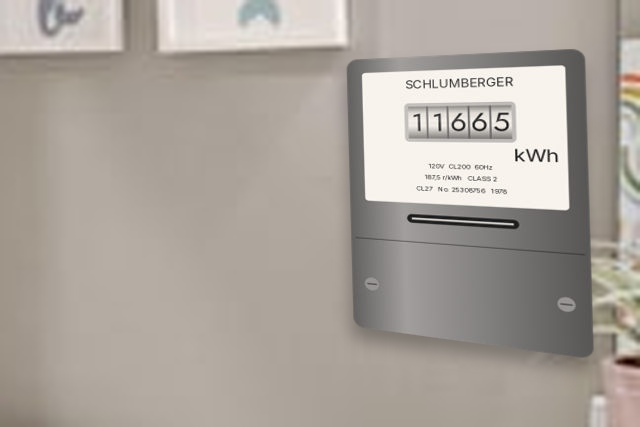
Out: 11665 kWh
